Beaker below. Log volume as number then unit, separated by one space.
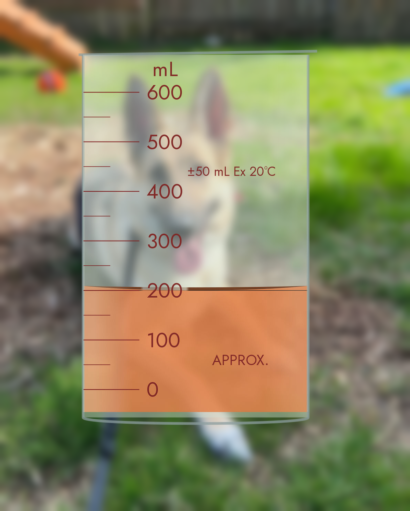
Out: 200 mL
